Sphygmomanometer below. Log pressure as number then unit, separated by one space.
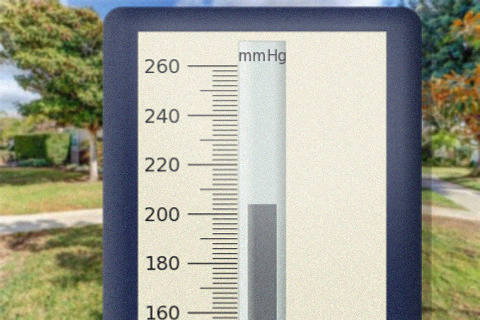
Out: 204 mmHg
